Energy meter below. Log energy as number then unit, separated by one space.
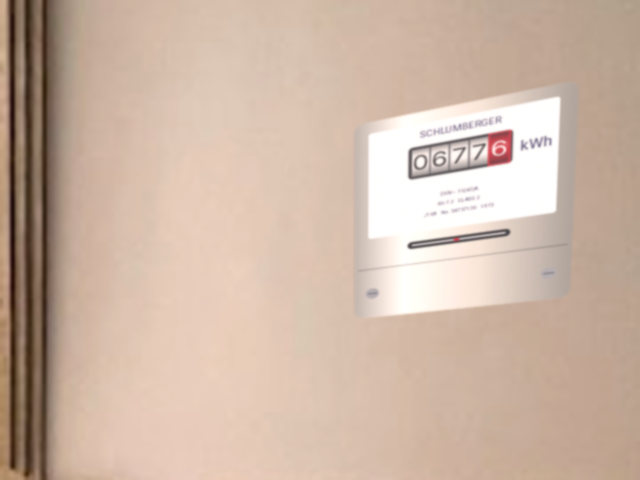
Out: 677.6 kWh
